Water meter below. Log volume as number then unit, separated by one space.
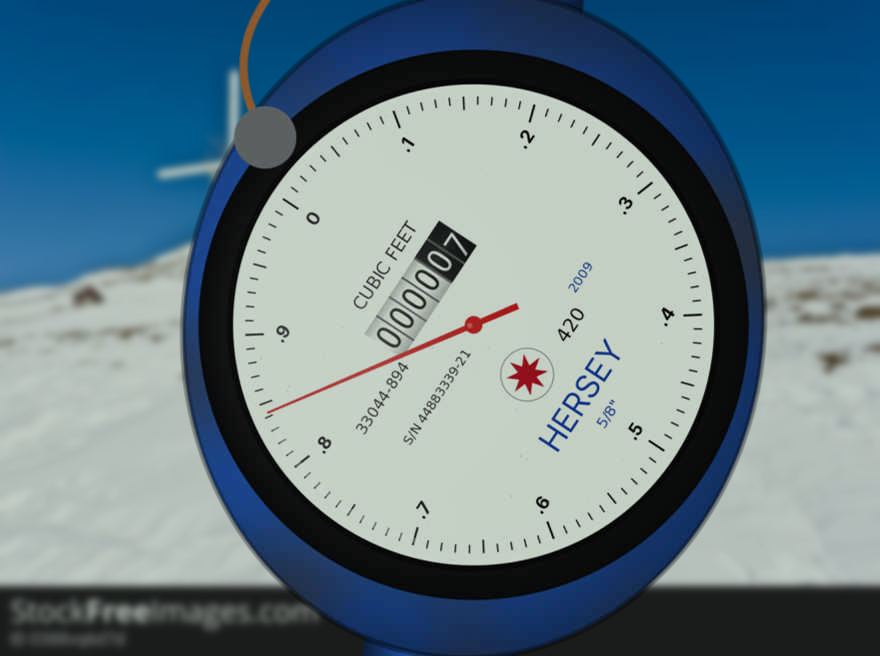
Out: 6.84 ft³
